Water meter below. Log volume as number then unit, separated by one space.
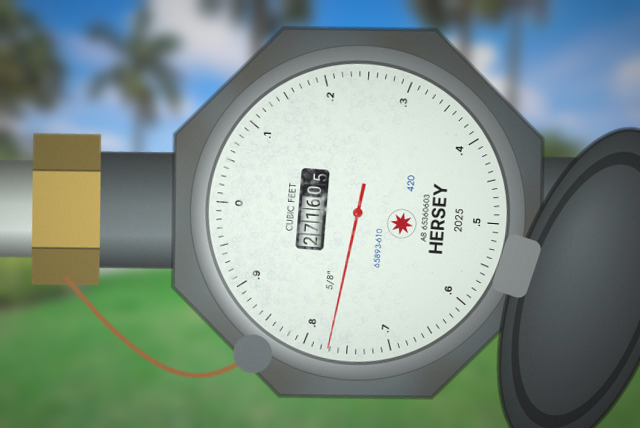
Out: 271604.77 ft³
